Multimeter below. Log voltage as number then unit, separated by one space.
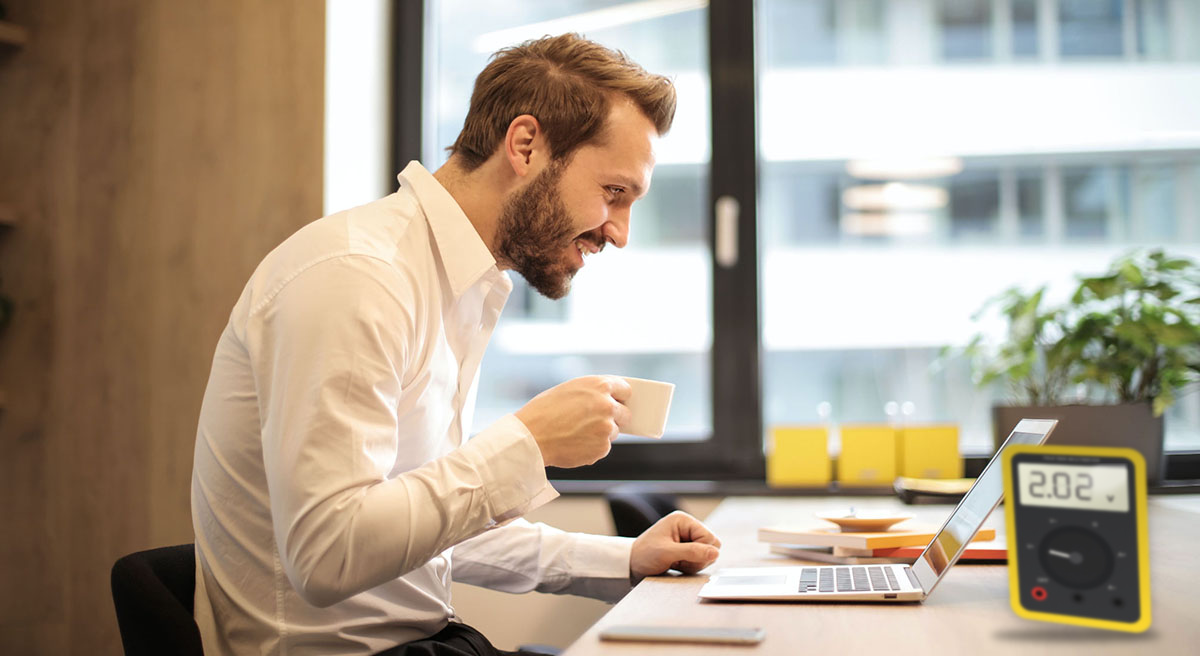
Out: 2.02 V
